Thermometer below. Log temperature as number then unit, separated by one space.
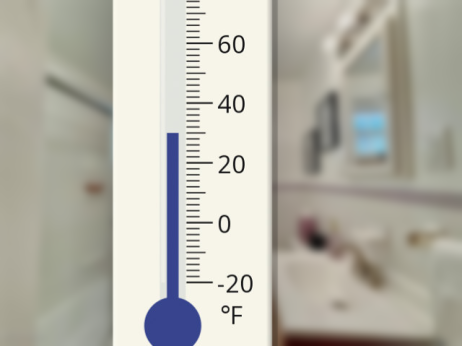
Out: 30 °F
